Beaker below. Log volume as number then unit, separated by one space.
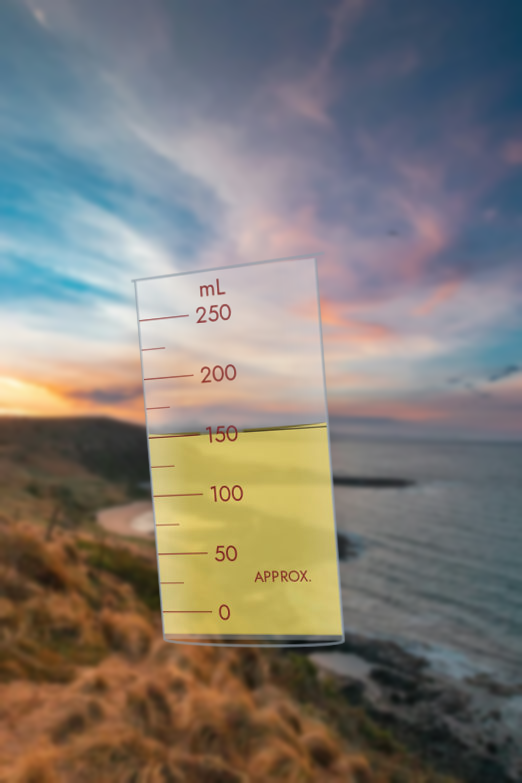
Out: 150 mL
